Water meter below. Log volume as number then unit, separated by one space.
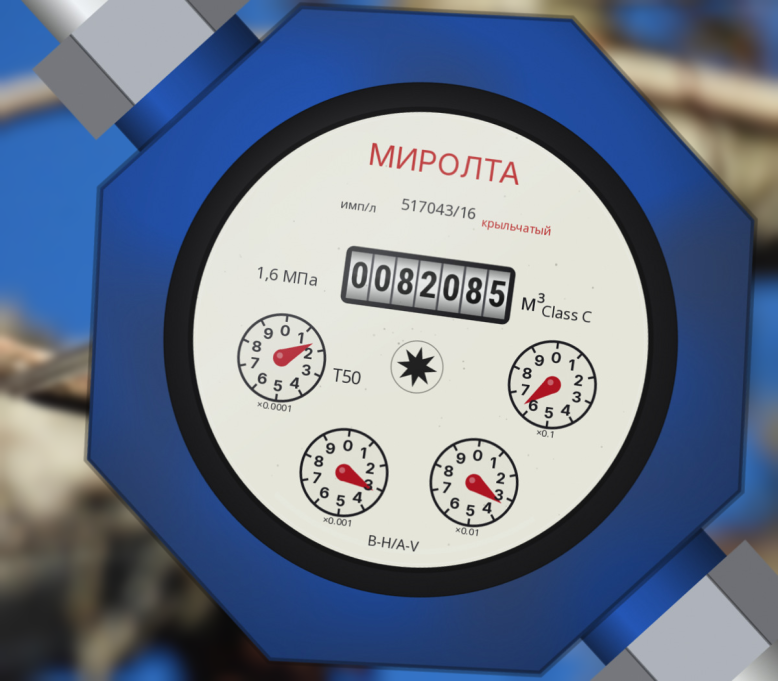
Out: 82085.6331 m³
